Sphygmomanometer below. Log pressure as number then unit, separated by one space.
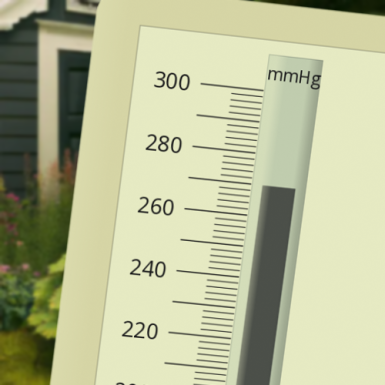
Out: 270 mmHg
